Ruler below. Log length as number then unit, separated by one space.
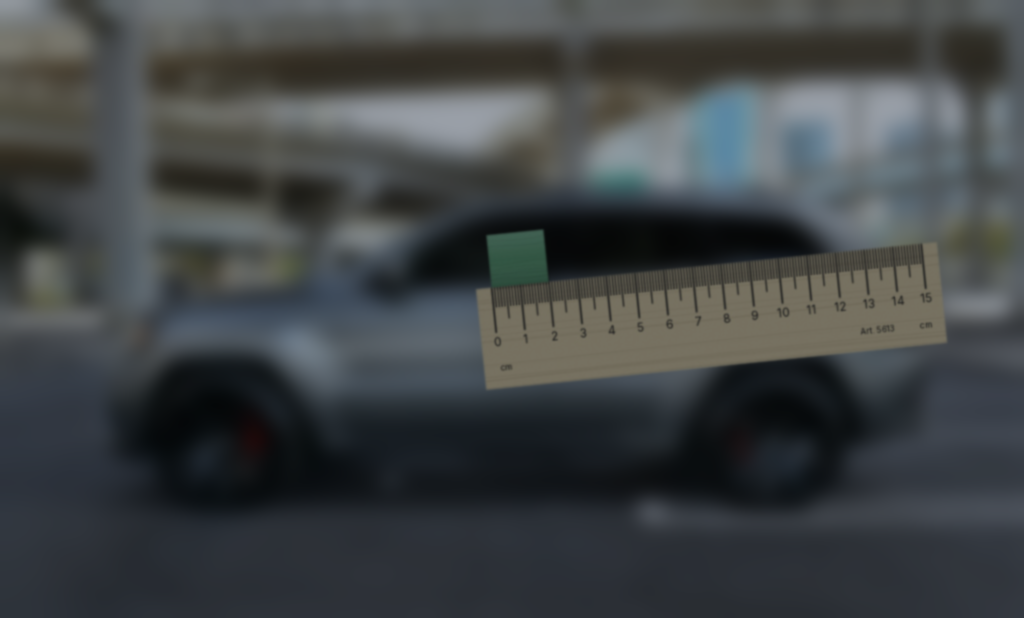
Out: 2 cm
